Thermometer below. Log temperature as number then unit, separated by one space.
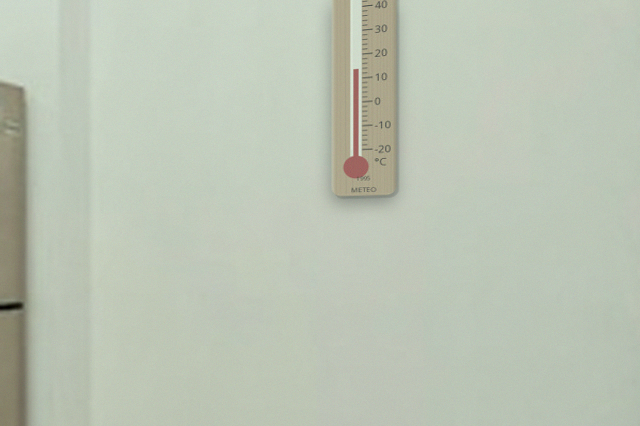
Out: 14 °C
